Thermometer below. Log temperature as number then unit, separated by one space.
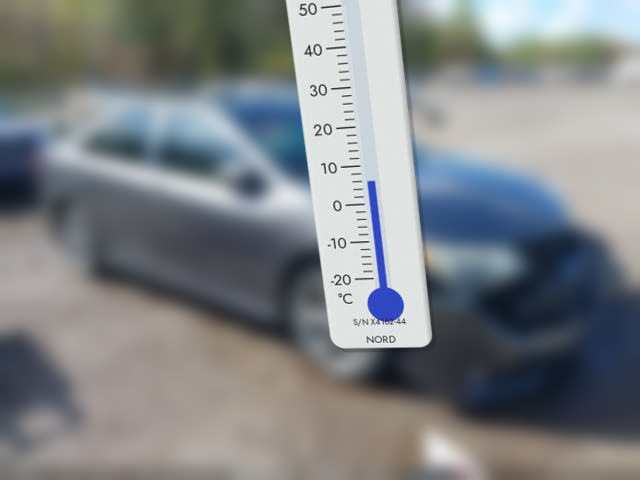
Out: 6 °C
